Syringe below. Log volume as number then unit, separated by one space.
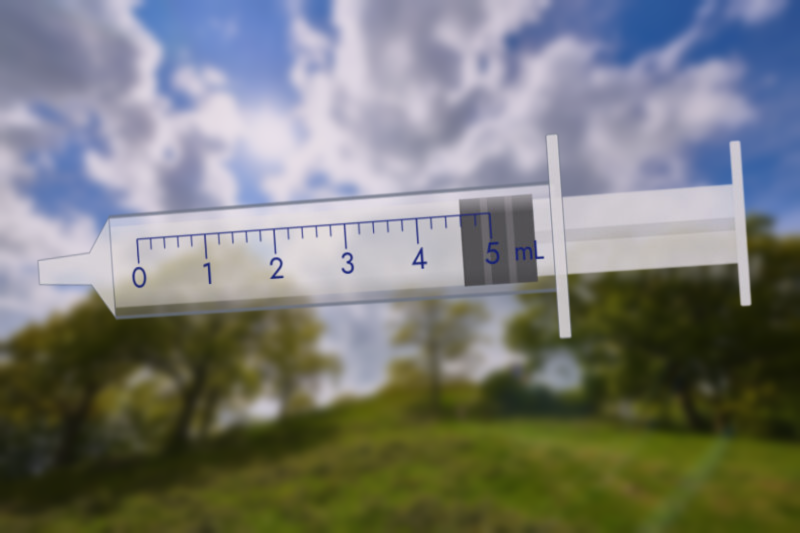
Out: 4.6 mL
